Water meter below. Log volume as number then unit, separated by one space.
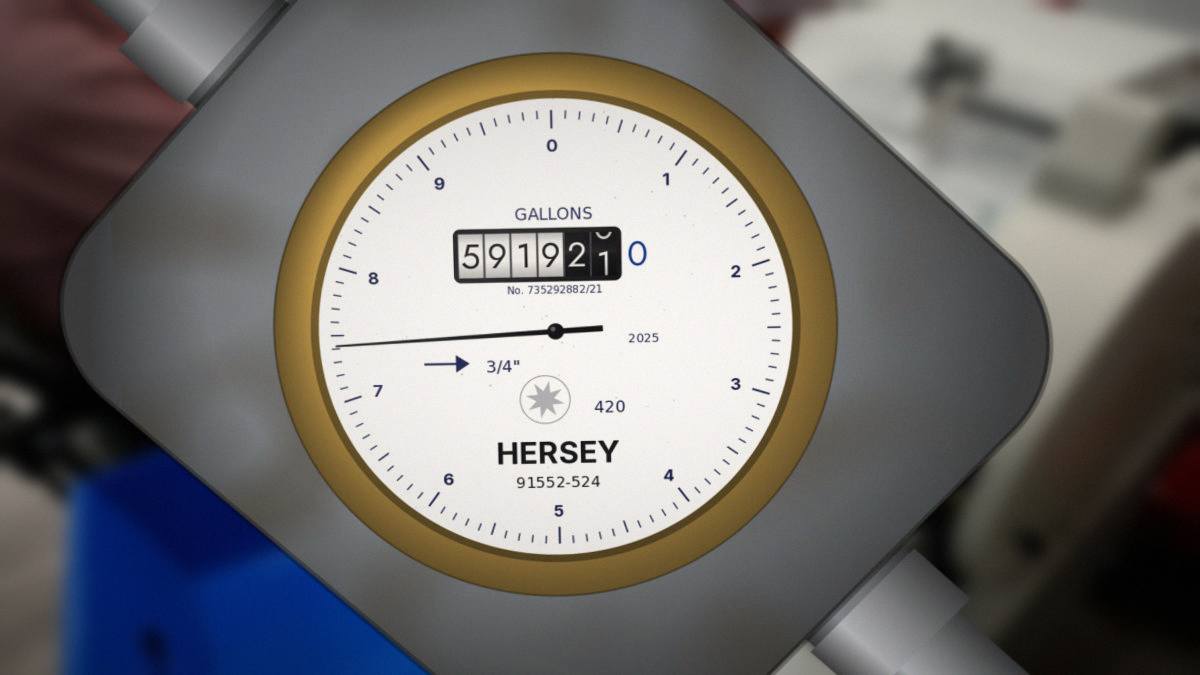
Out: 5919207.4 gal
